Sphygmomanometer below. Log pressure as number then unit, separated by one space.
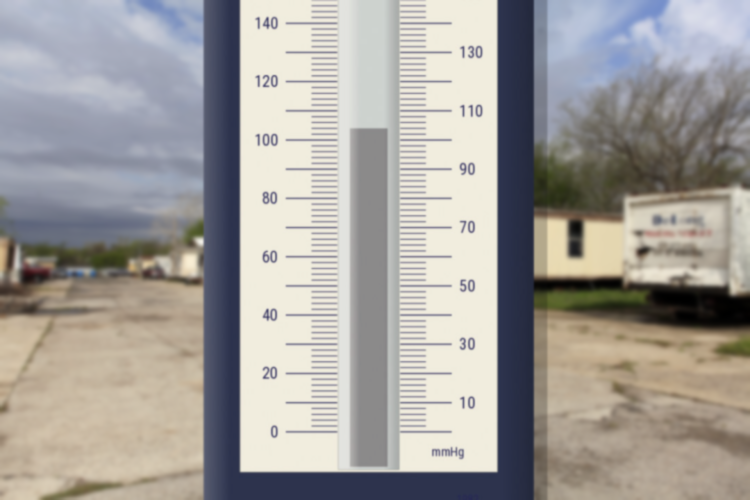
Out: 104 mmHg
